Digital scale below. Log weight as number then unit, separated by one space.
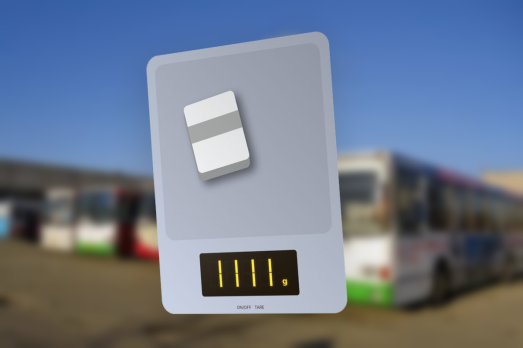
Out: 1111 g
